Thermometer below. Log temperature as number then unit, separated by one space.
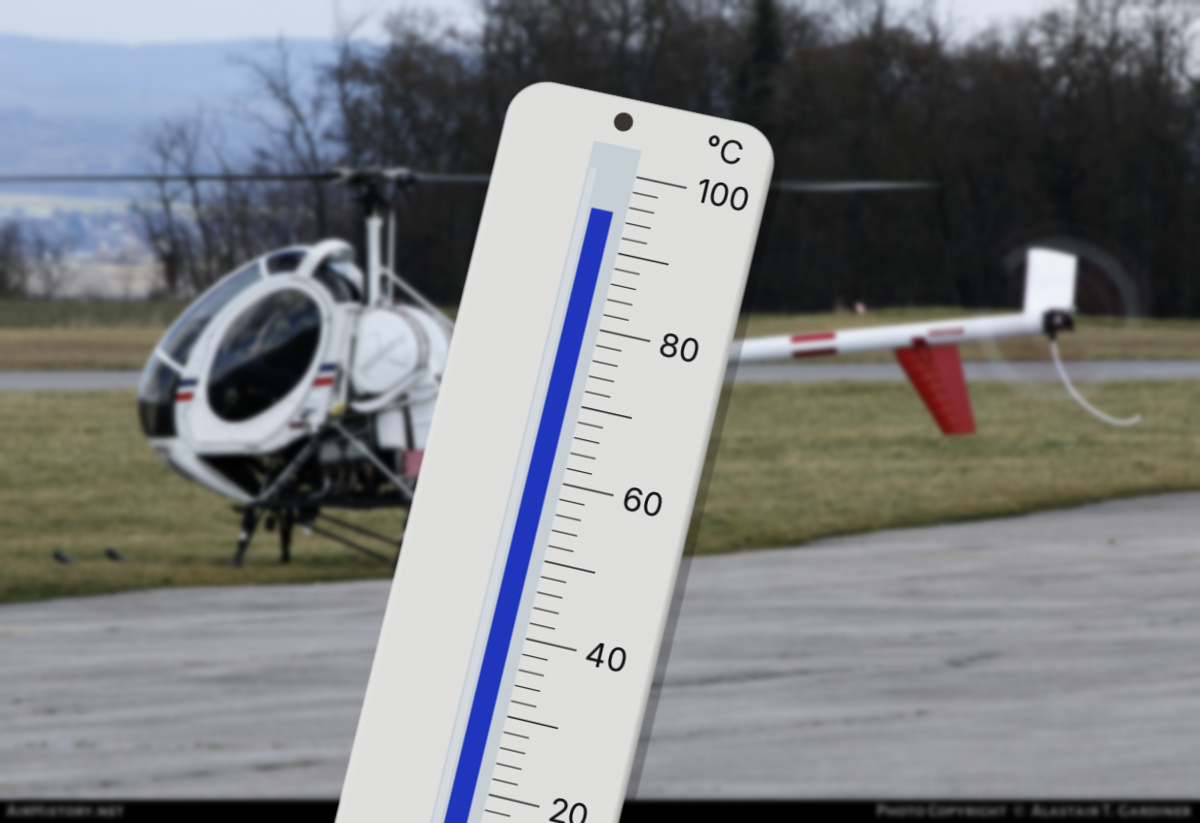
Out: 95 °C
